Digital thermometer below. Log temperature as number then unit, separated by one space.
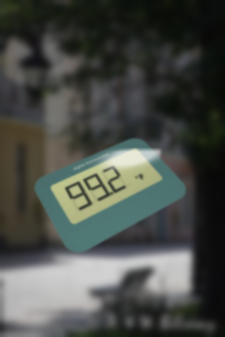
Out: 99.2 °F
